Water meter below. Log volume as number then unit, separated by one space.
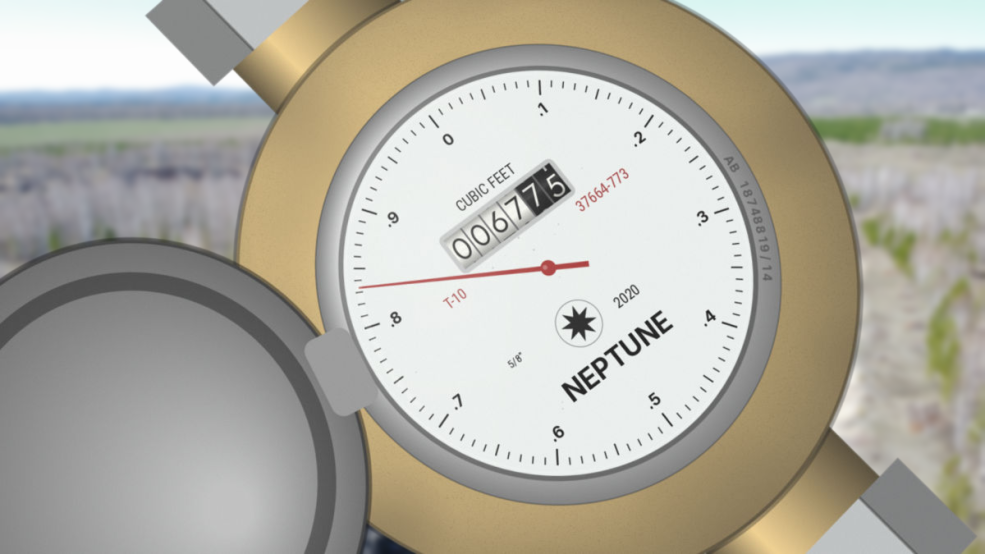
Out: 6774.83 ft³
